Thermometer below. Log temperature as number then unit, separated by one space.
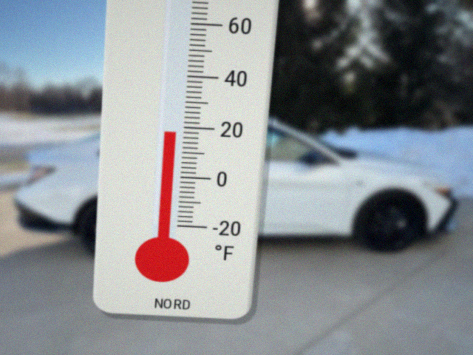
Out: 18 °F
